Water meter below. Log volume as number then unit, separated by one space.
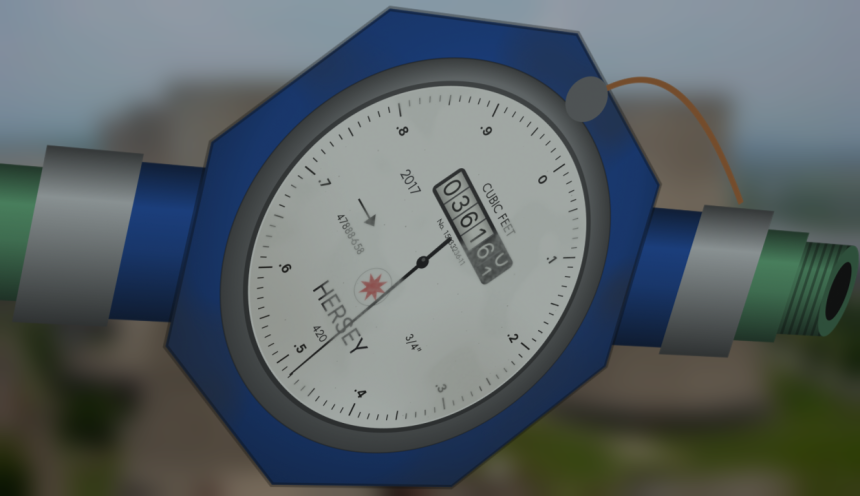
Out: 36160.48 ft³
